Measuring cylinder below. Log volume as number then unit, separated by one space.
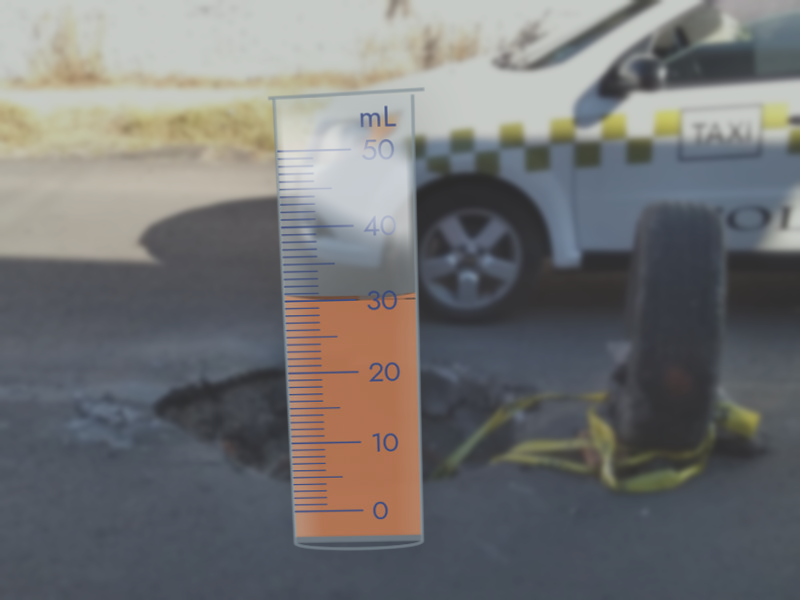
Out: 30 mL
